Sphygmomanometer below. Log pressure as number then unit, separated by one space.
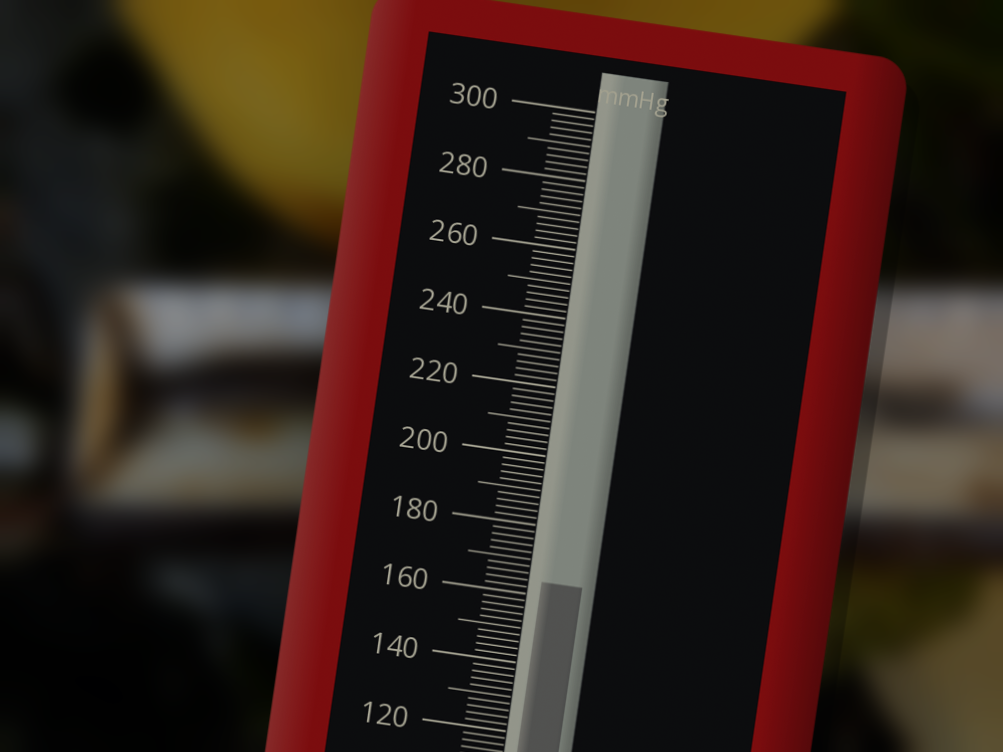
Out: 164 mmHg
